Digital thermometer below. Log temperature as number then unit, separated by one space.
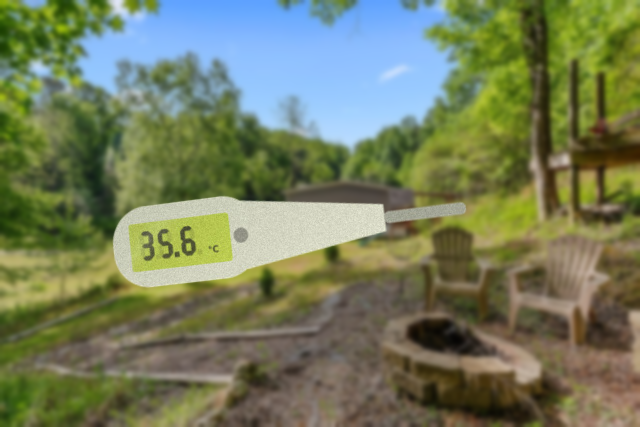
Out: 35.6 °C
